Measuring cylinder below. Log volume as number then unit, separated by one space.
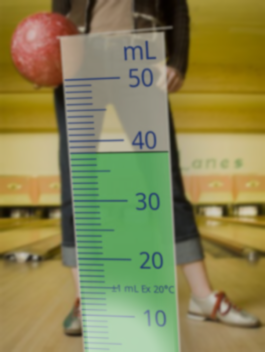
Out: 38 mL
